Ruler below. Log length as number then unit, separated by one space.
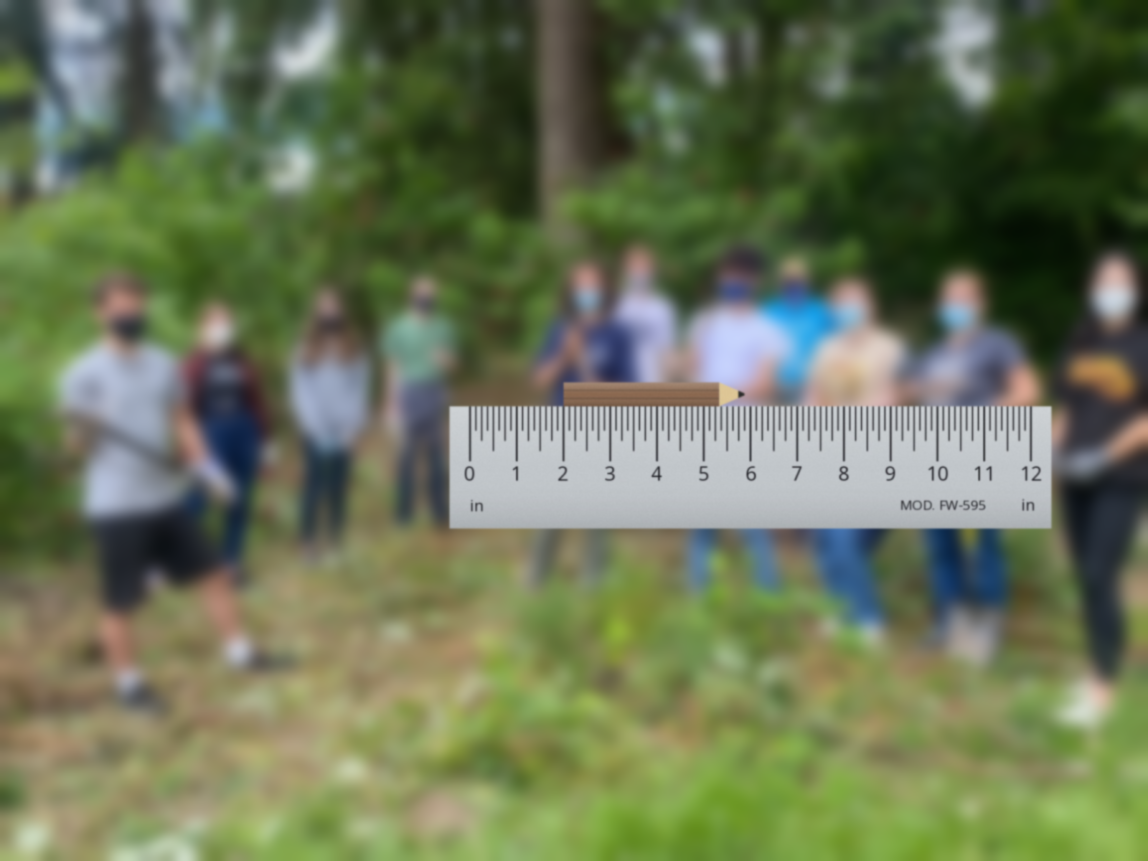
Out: 3.875 in
